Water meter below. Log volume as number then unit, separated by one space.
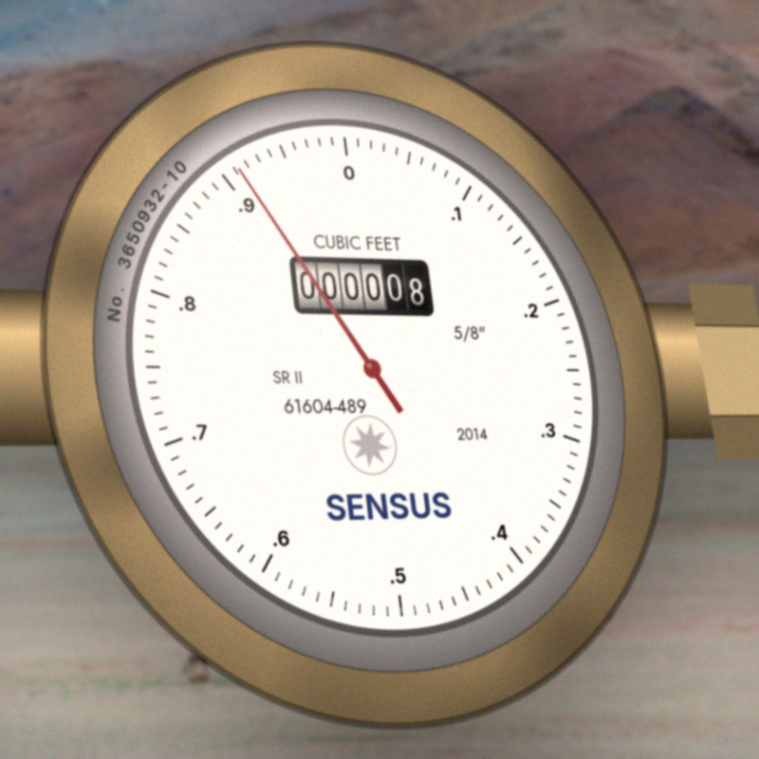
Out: 7.91 ft³
